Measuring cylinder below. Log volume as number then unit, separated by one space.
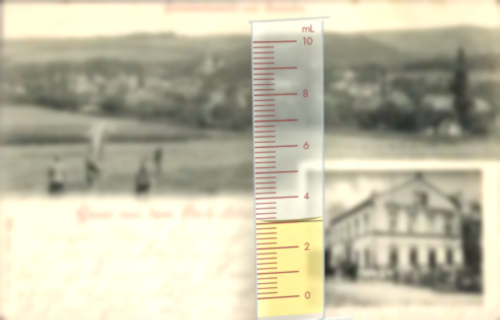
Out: 3 mL
